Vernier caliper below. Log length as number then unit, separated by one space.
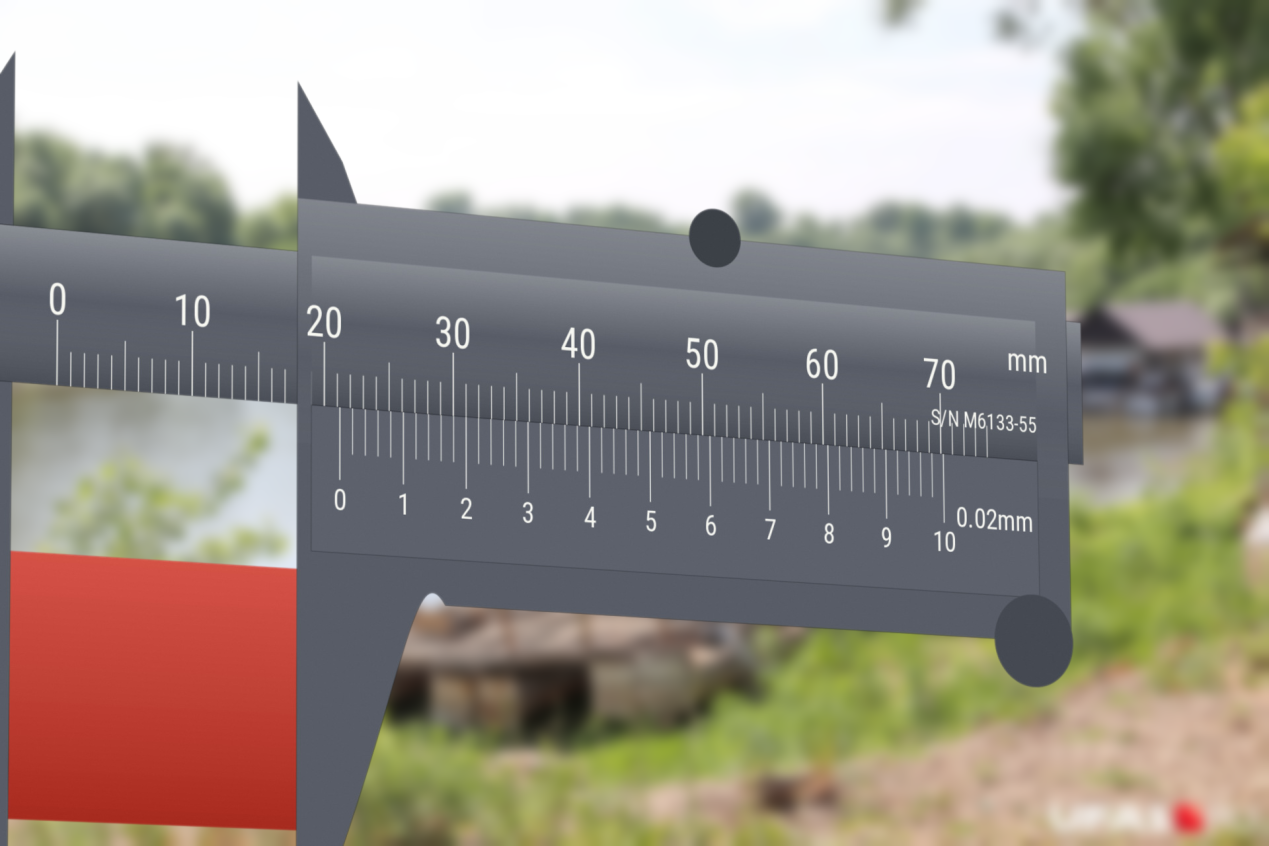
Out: 21.2 mm
